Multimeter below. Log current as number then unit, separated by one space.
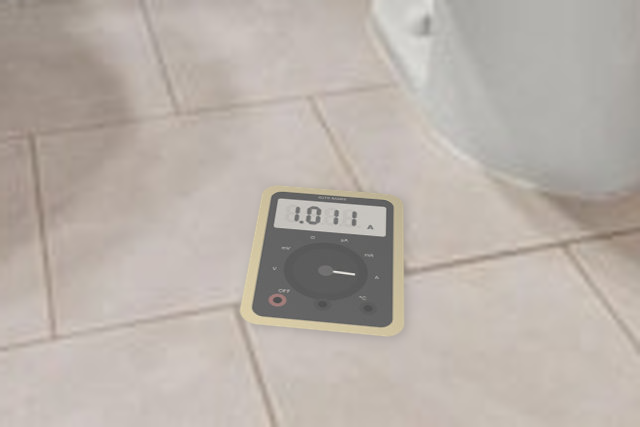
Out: 1.011 A
